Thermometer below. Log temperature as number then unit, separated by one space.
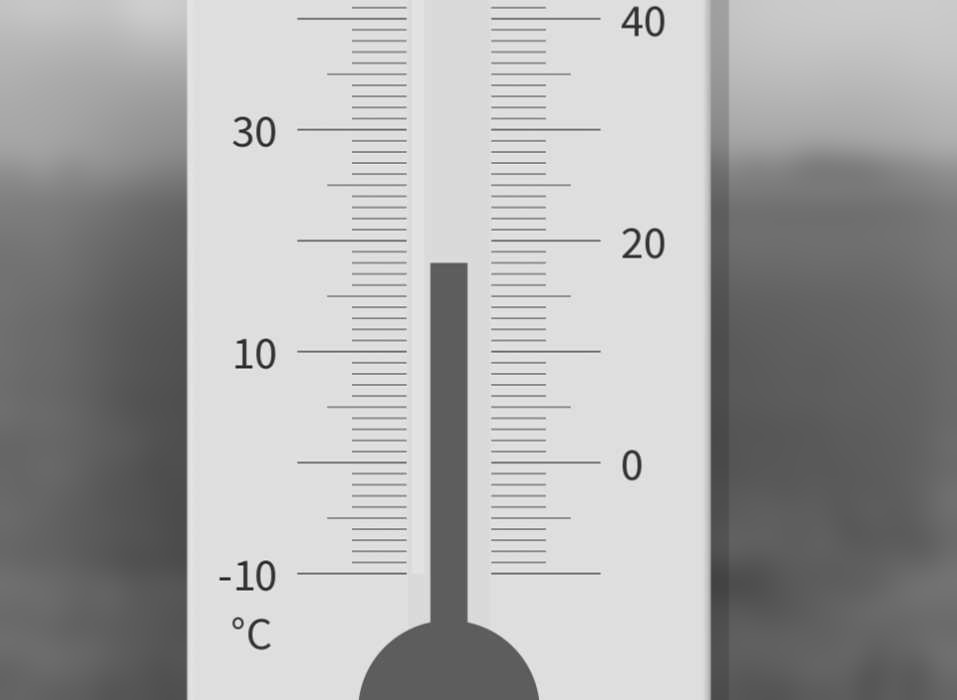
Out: 18 °C
